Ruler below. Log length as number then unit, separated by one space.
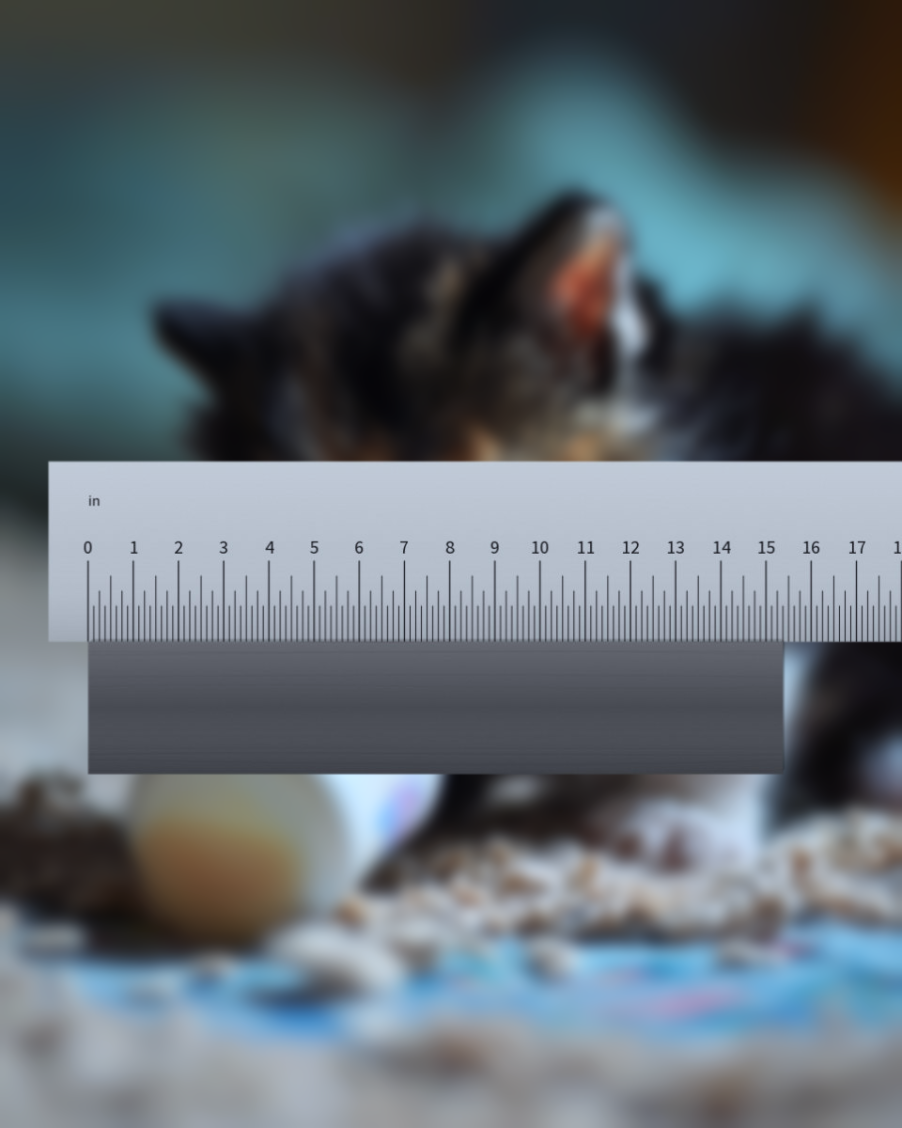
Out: 15.375 in
